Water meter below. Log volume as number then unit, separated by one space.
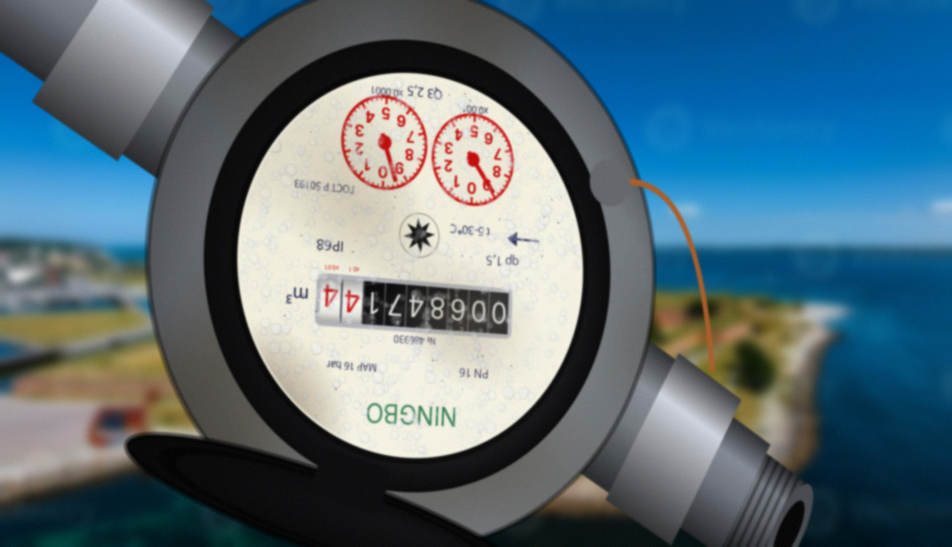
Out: 68471.4389 m³
